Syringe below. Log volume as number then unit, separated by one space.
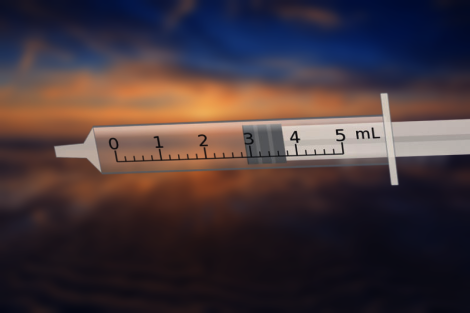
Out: 2.9 mL
